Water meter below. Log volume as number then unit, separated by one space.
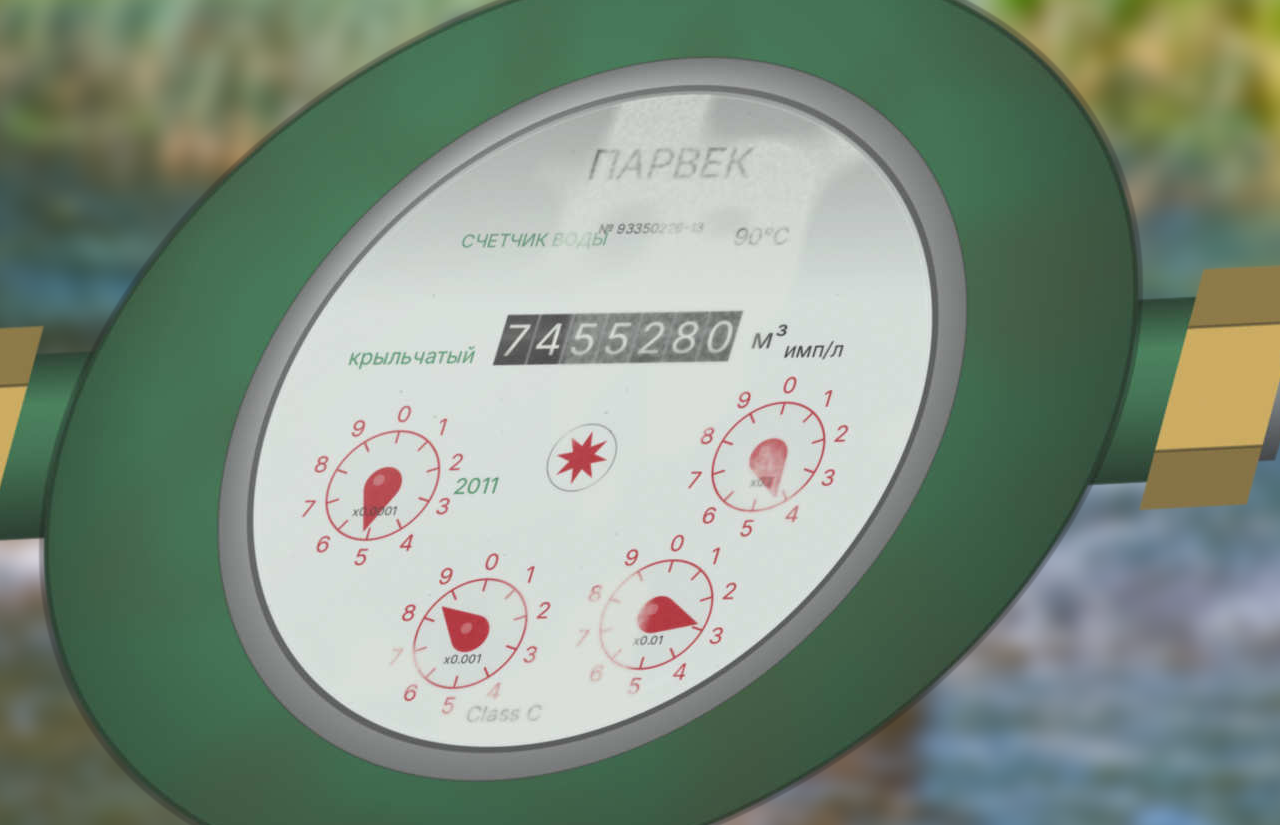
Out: 7455280.4285 m³
